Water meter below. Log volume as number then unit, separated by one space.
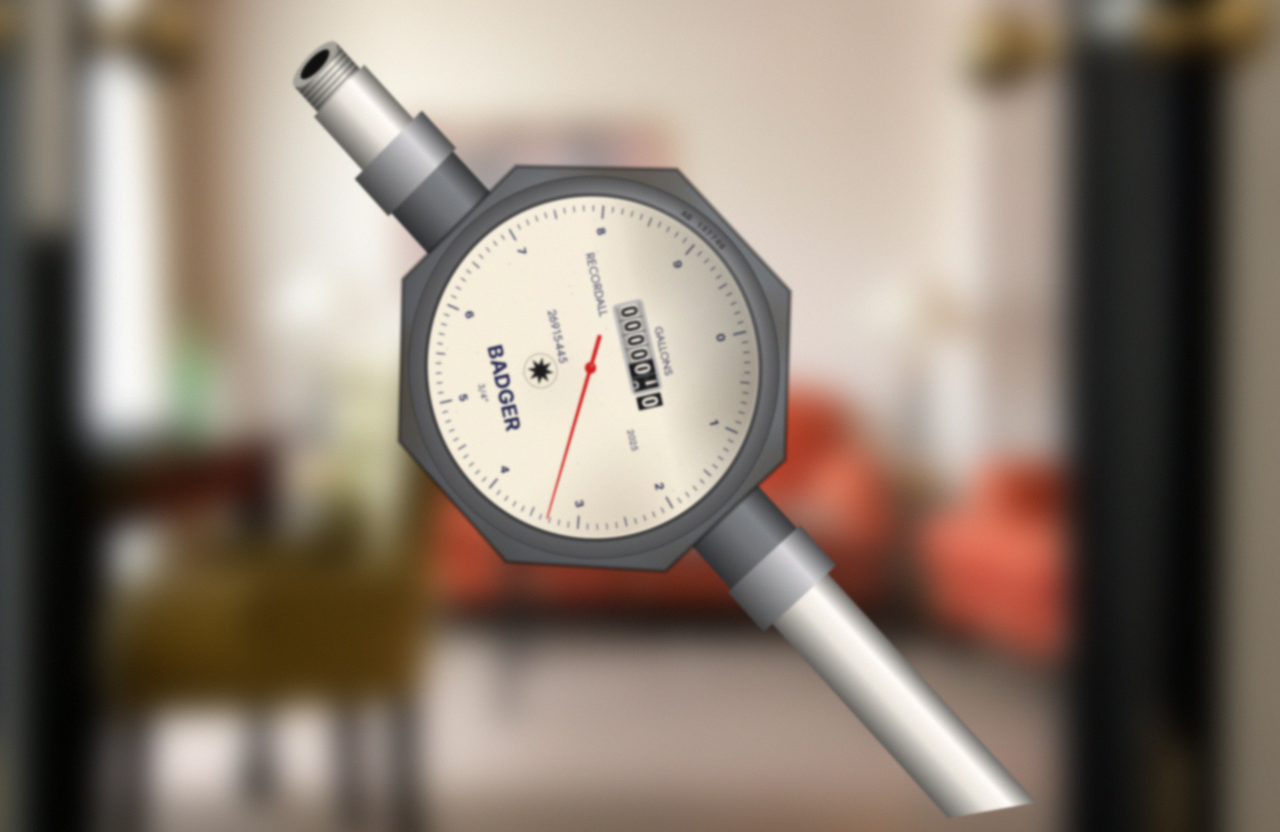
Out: 13.3 gal
